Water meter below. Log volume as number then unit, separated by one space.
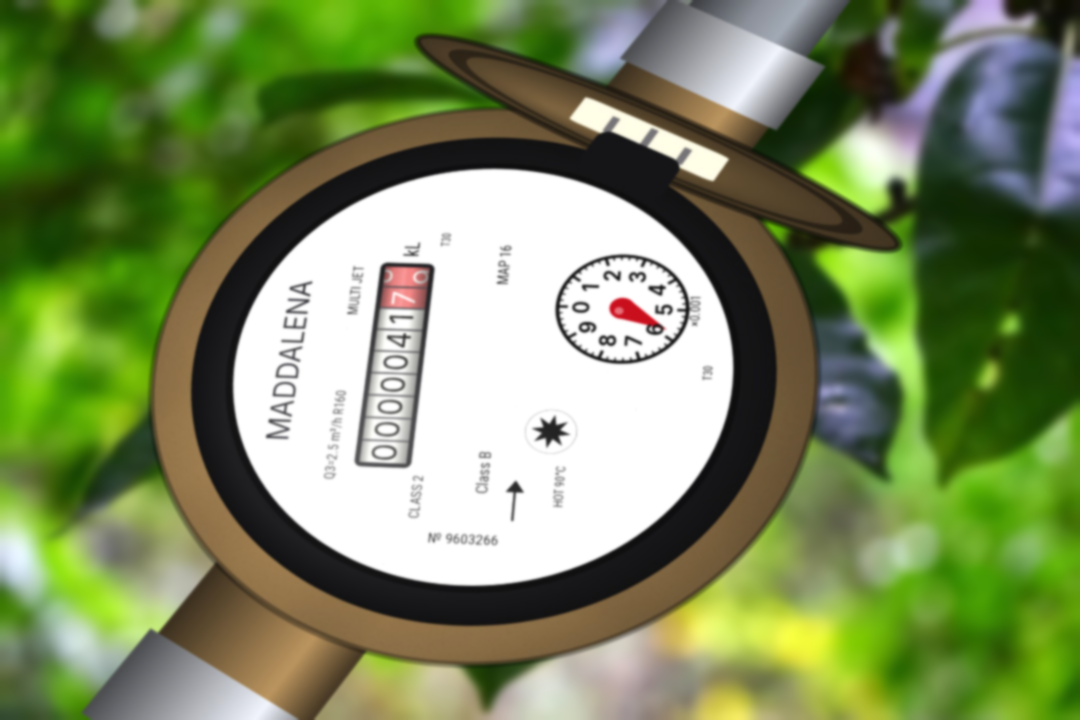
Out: 41.785 kL
